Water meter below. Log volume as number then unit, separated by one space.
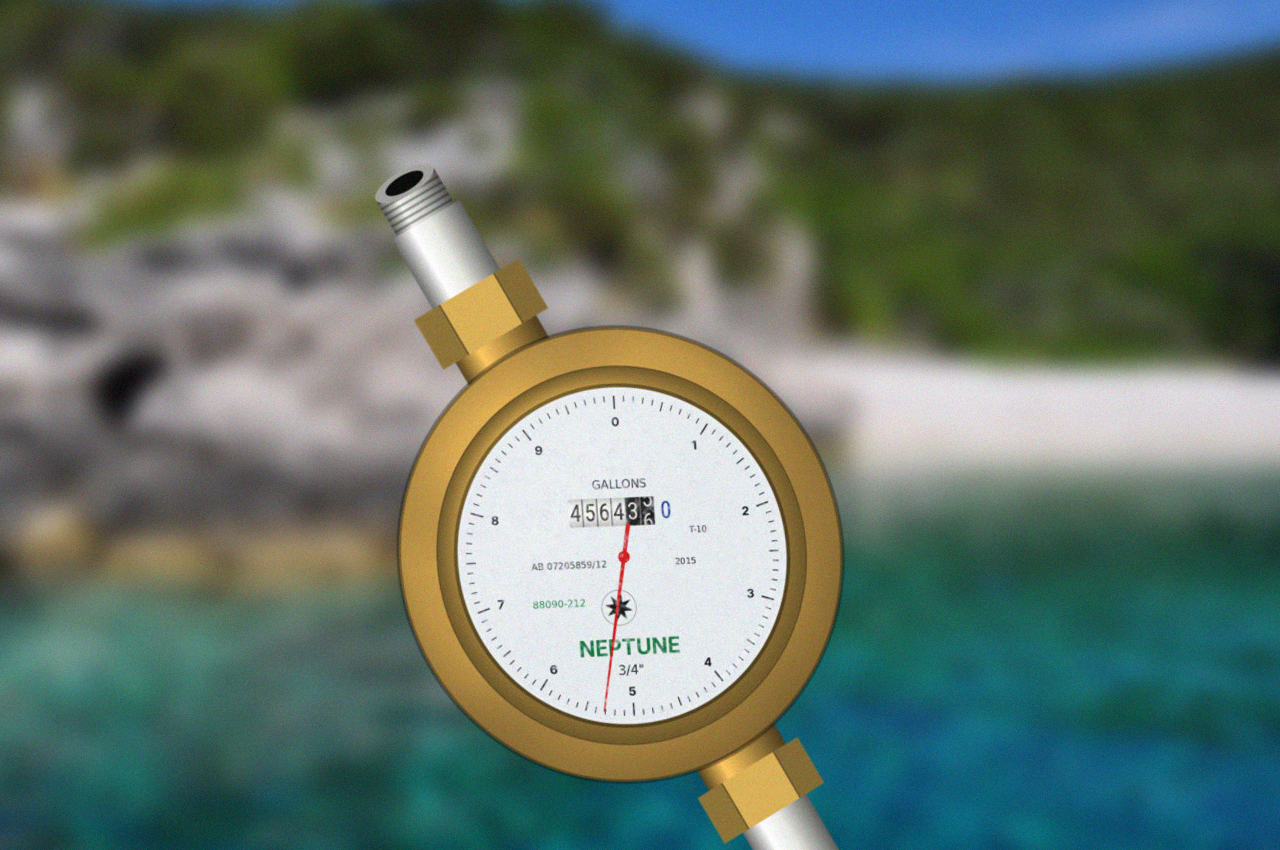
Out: 4564355.3 gal
